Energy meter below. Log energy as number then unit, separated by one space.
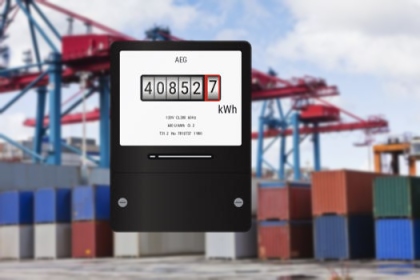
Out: 40852.7 kWh
